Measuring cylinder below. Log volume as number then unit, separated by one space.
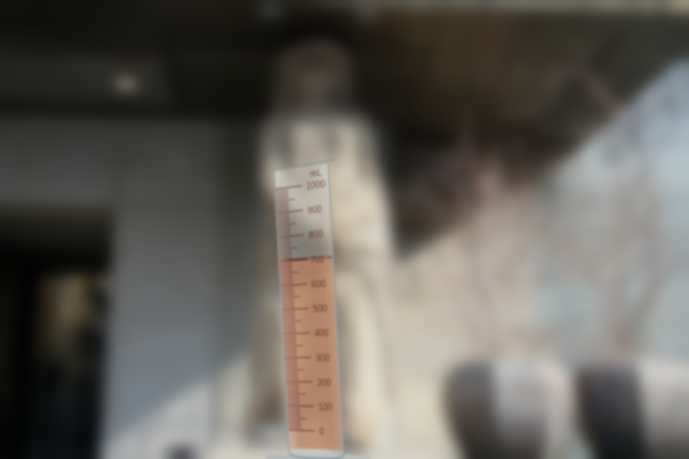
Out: 700 mL
